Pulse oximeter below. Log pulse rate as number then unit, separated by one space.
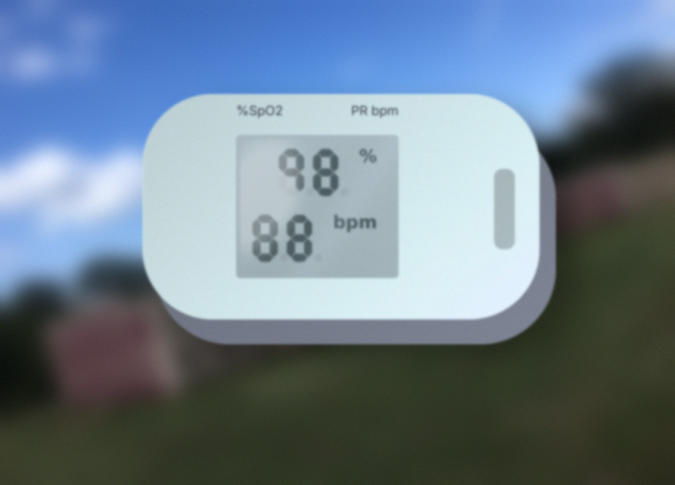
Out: 88 bpm
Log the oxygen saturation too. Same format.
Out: 98 %
